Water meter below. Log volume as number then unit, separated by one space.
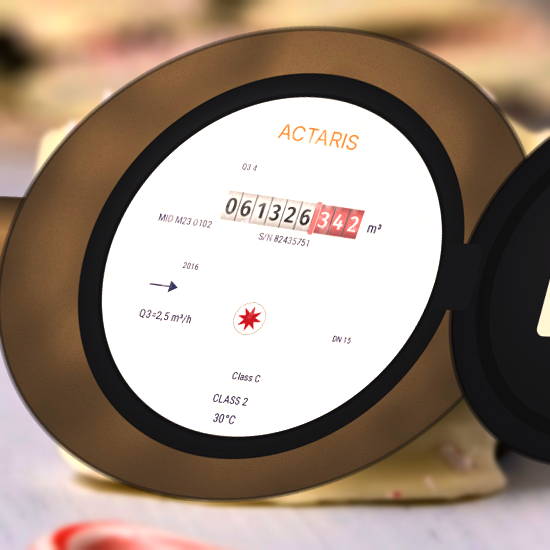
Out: 61326.342 m³
